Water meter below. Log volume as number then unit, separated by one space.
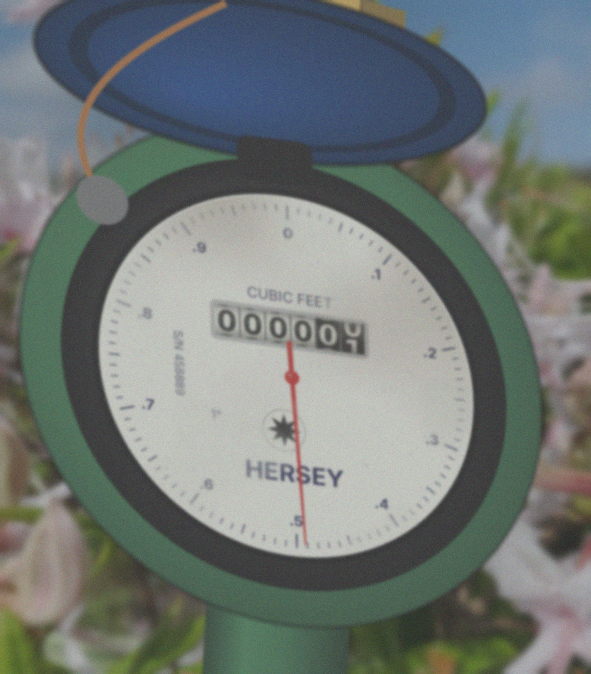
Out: 0.49 ft³
